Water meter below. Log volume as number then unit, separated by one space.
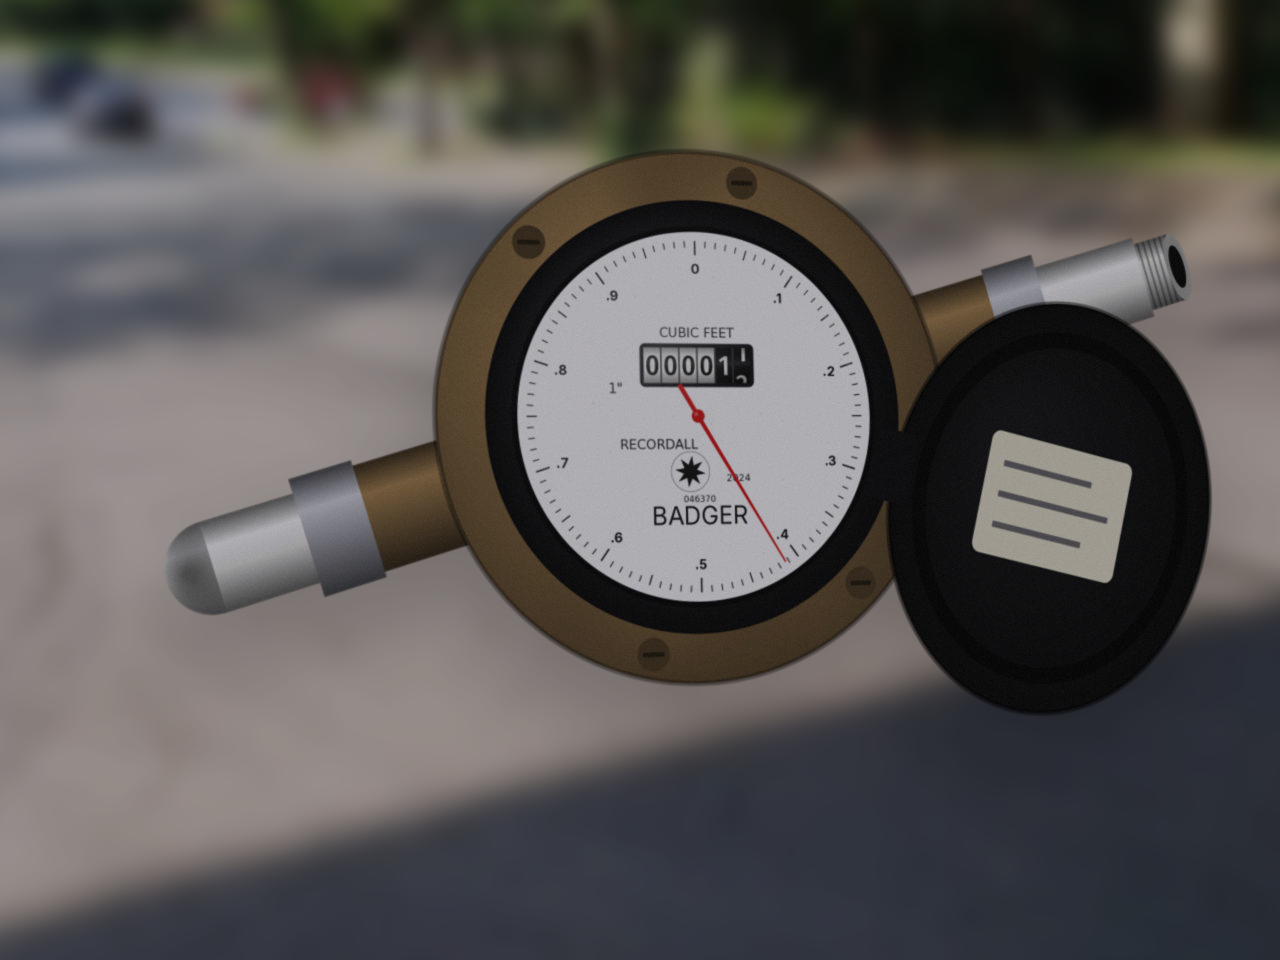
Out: 11.41 ft³
